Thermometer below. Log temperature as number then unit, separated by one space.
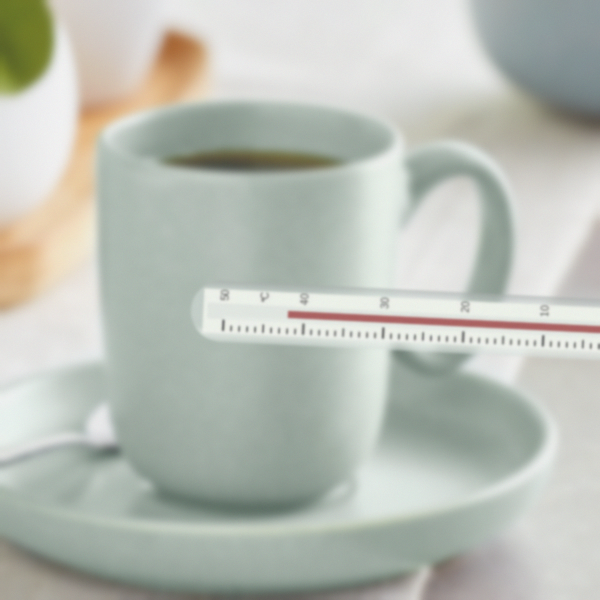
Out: 42 °C
